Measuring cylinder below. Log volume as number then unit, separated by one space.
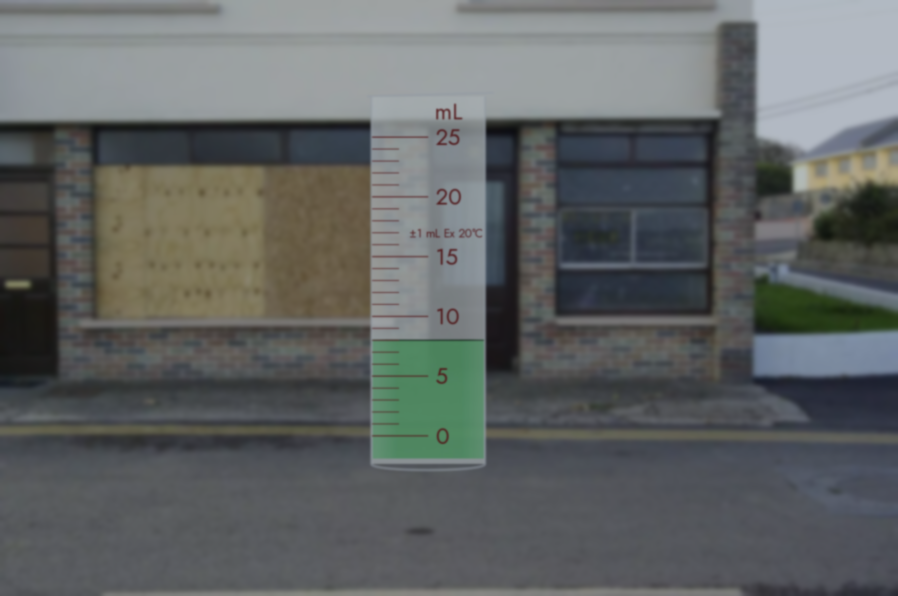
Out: 8 mL
